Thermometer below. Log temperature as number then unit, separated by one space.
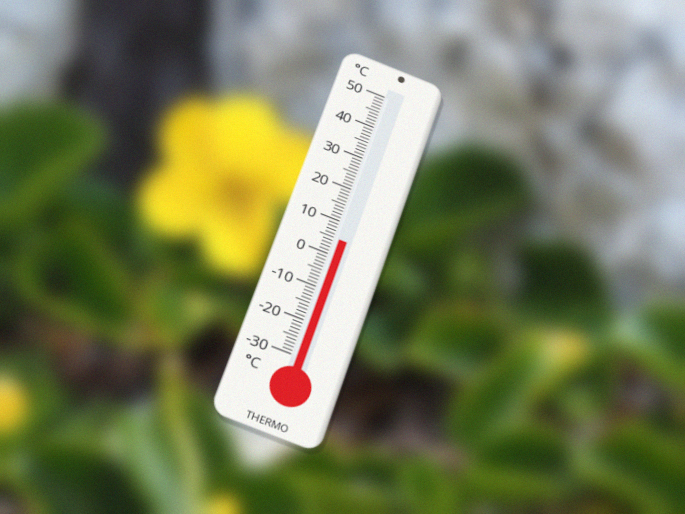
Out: 5 °C
